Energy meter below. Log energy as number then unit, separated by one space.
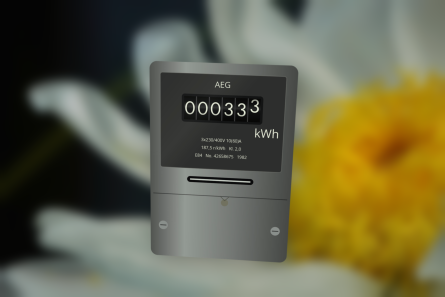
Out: 333 kWh
